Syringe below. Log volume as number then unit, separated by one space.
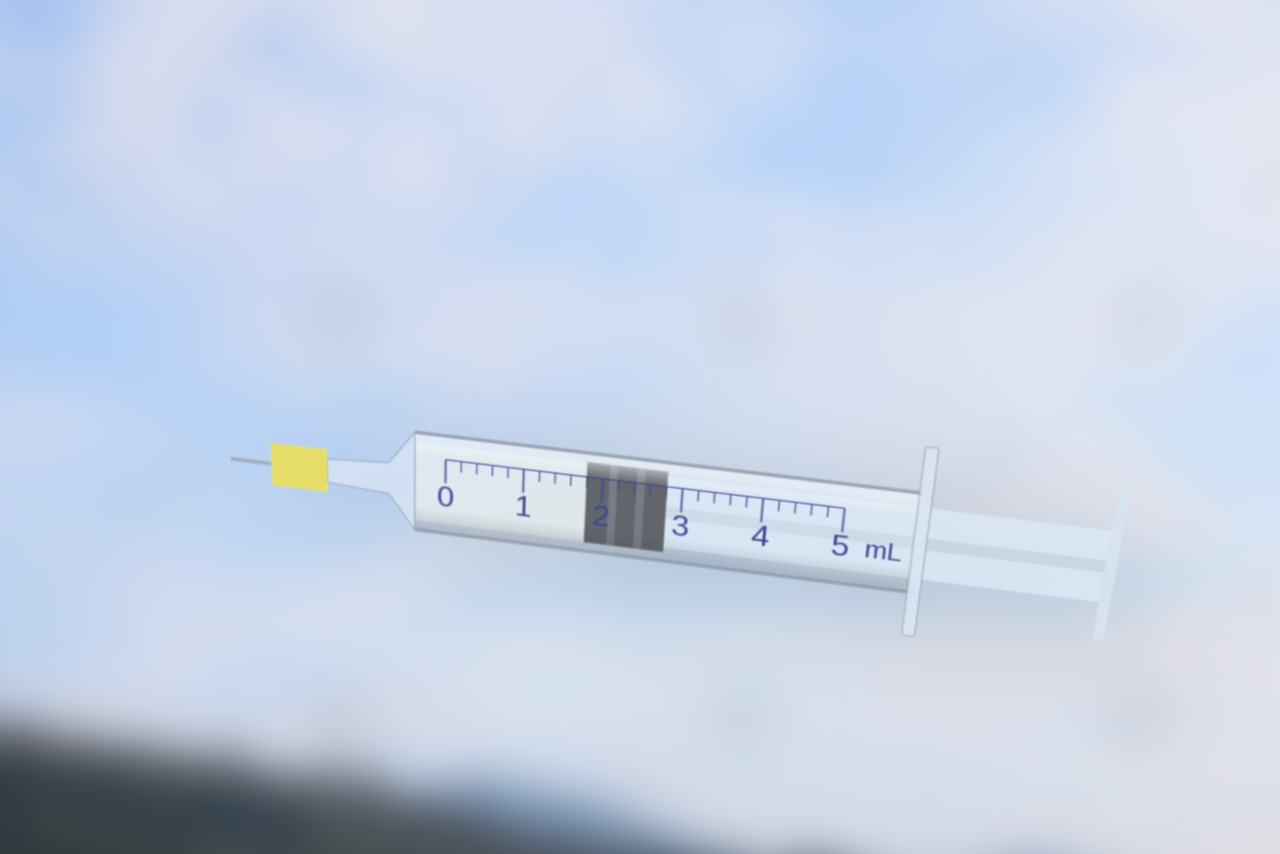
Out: 1.8 mL
